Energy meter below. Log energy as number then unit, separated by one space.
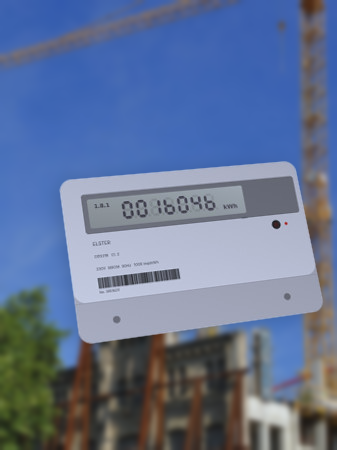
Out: 16046 kWh
